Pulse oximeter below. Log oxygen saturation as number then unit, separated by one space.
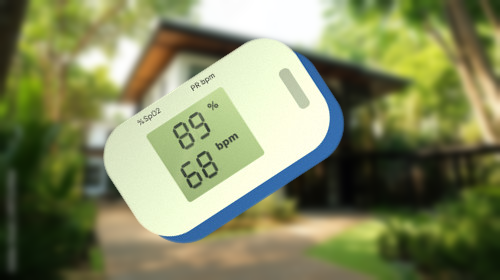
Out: 89 %
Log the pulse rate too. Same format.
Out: 68 bpm
